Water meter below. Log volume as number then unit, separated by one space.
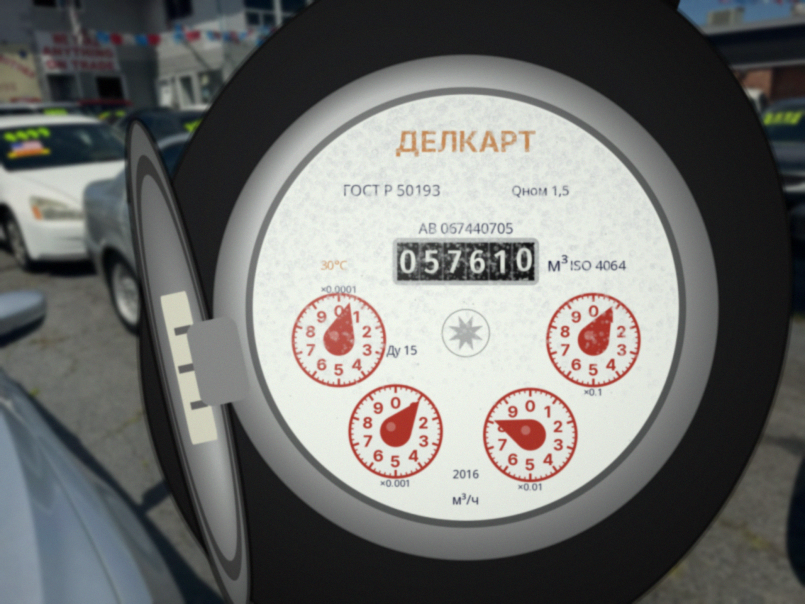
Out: 57610.0810 m³
